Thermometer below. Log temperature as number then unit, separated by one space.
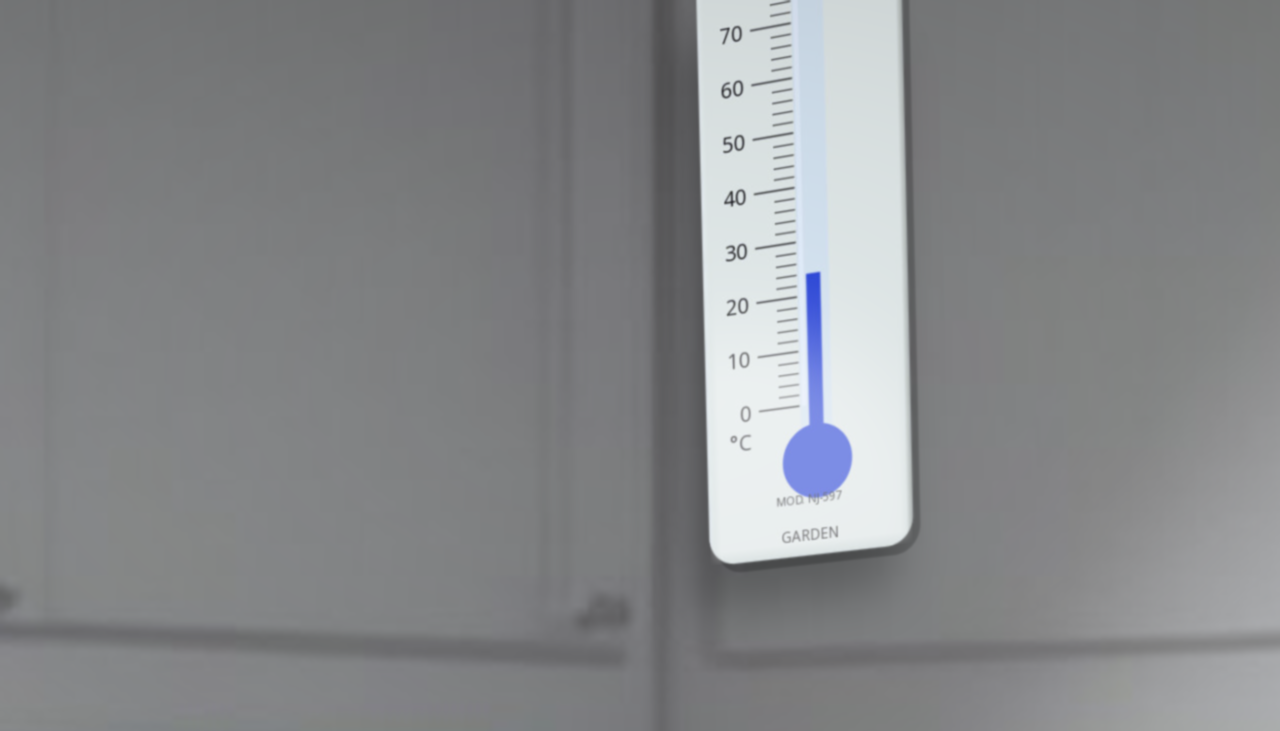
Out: 24 °C
